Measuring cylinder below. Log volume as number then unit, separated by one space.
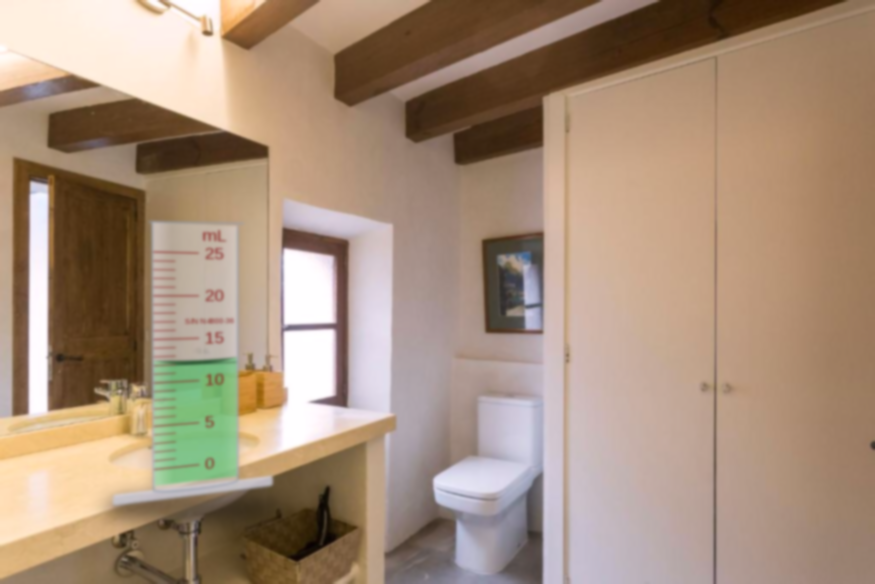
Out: 12 mL
